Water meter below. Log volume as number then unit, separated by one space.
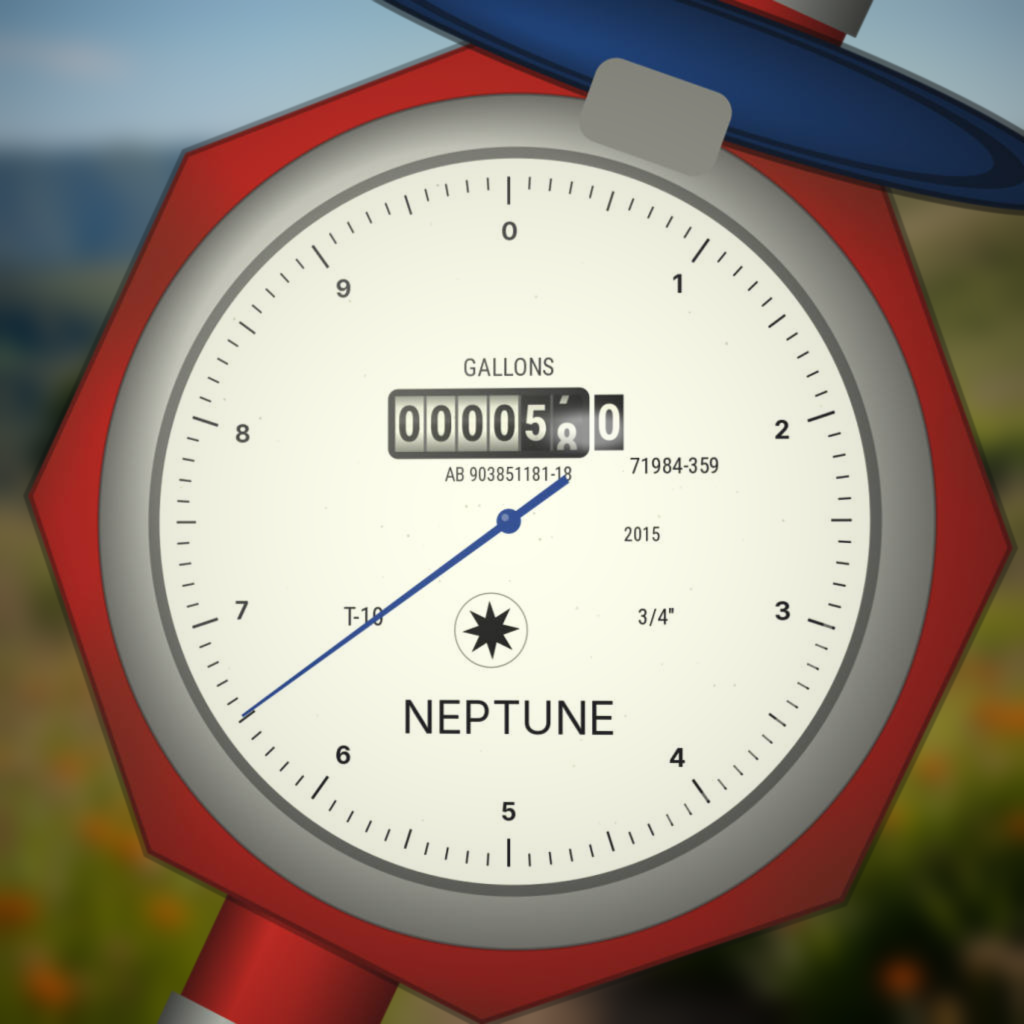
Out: 576.5 gal
